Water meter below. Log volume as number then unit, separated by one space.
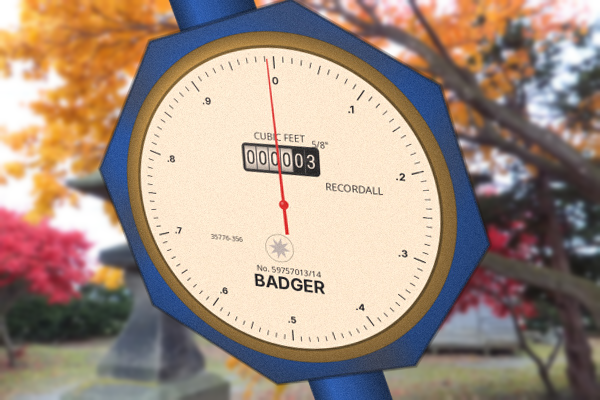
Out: 2.99 ft³
